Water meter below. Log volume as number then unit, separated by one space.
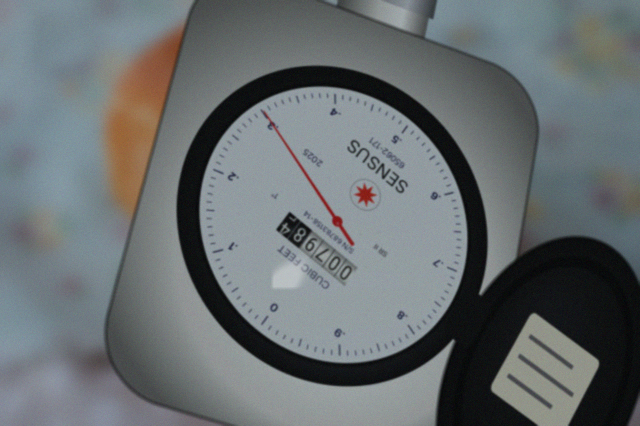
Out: 7984.30 ft³
